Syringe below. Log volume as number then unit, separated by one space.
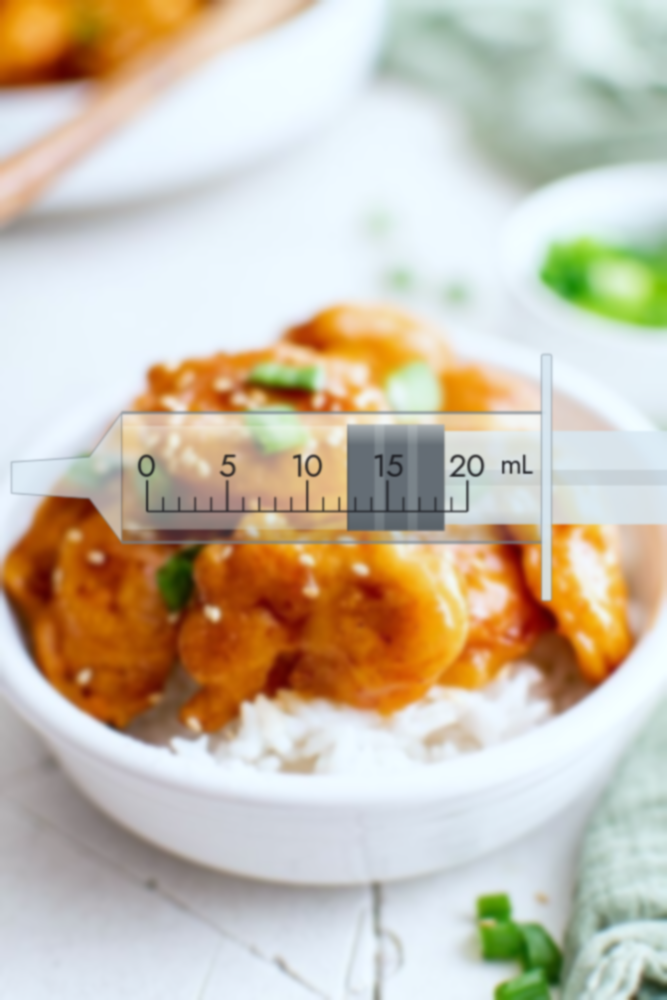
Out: 12.5 mL
